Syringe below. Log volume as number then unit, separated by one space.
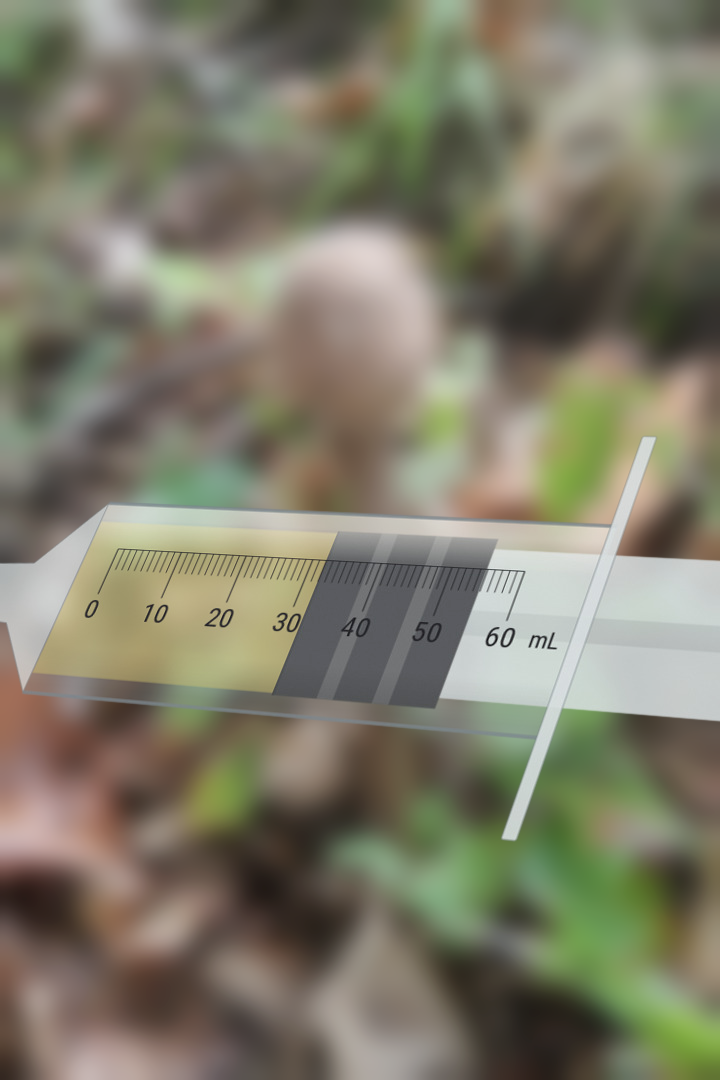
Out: 32 mL
